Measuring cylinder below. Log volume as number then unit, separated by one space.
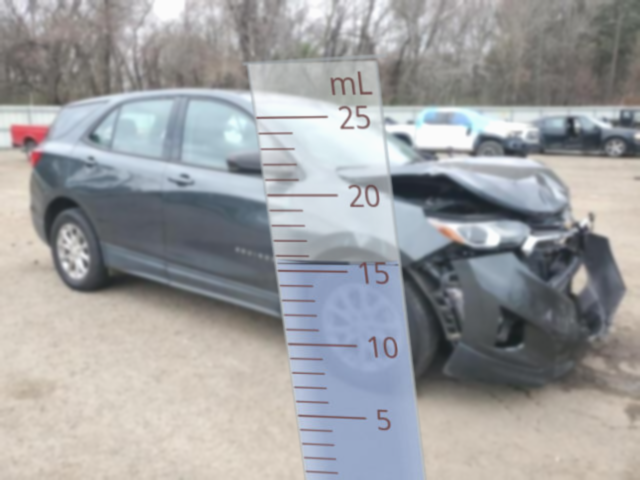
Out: 15.5 mL
